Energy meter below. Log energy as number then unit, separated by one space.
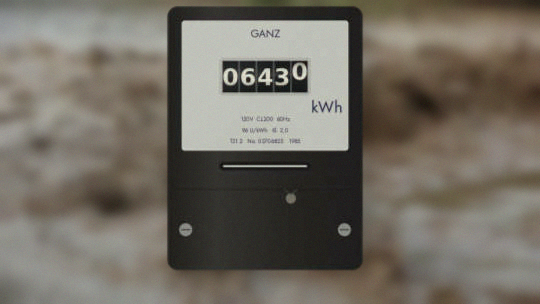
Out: 6430 kWh
